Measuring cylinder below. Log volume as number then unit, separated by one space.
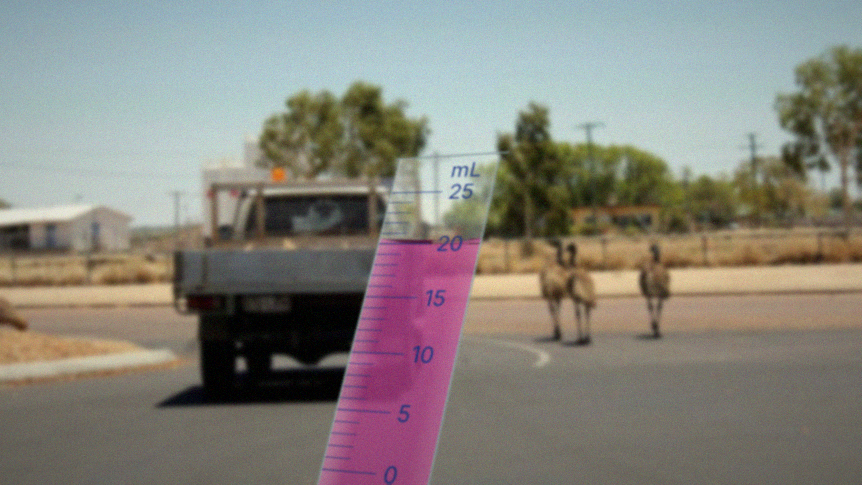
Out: 20 mL
